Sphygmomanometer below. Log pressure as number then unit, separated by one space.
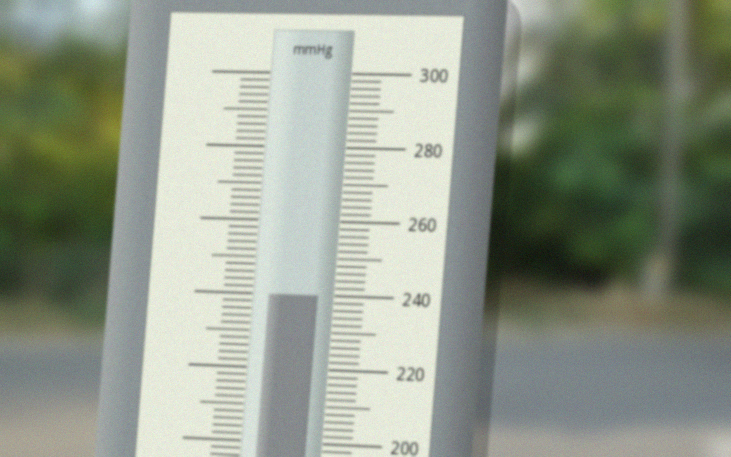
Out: 240 mmHg
